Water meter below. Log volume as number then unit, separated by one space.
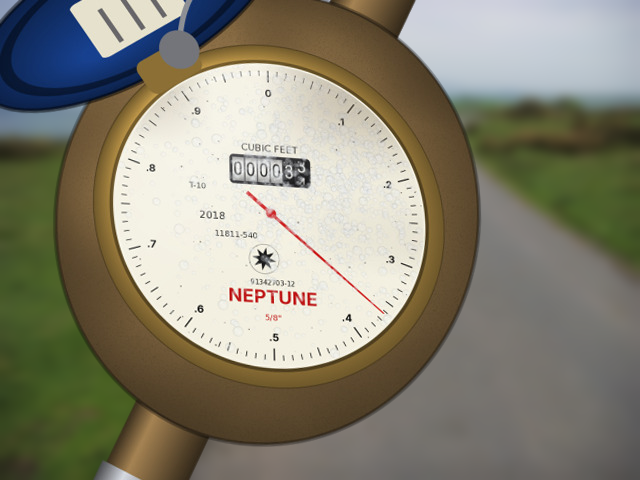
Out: 33.36 ft³
